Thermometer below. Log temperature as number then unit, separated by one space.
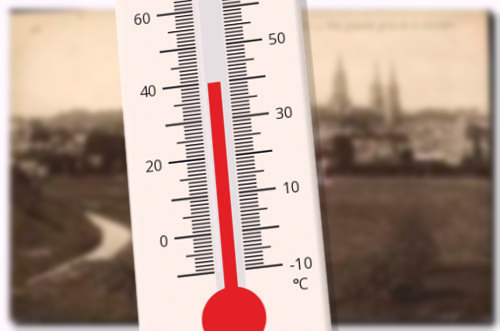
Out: 40 °C
